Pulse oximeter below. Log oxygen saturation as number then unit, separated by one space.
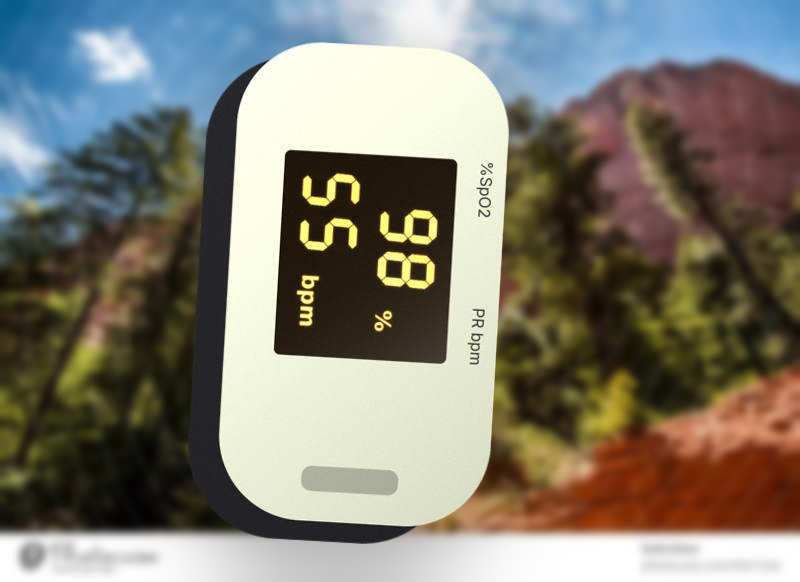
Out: 98 %
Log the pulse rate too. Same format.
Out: 55 bpm
